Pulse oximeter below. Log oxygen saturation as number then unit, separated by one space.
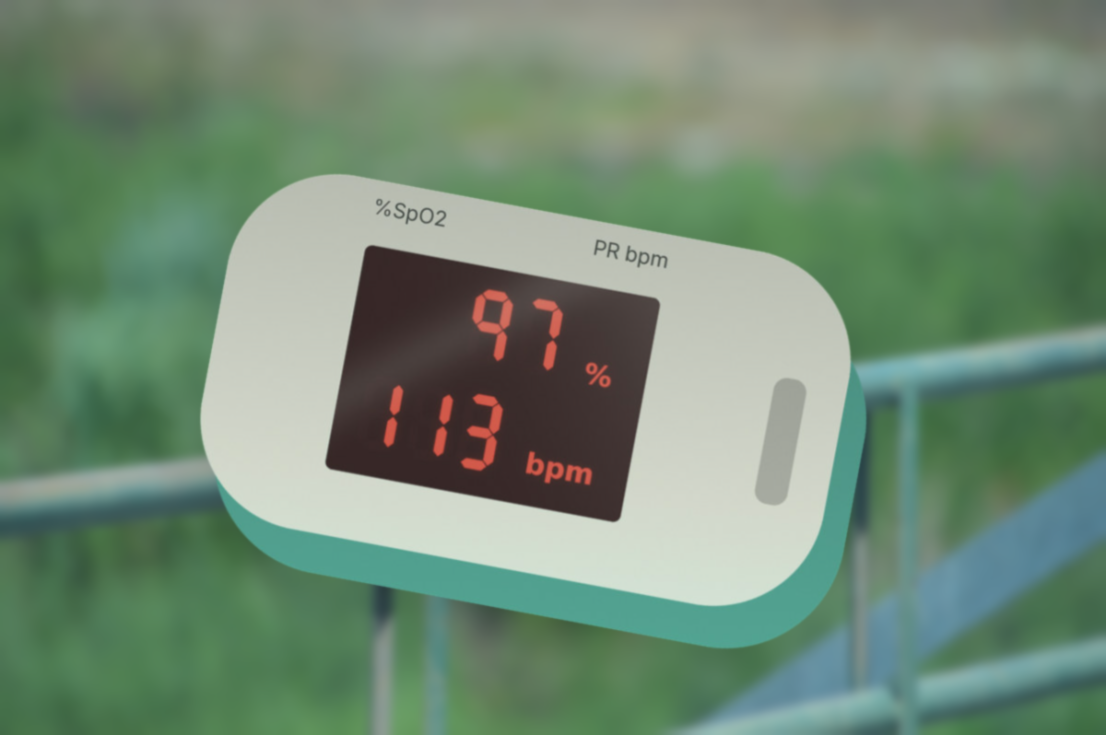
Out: 97 %
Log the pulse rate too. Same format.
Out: 113 bpm
